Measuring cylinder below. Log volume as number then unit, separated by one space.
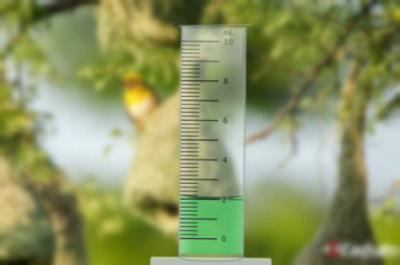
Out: 2 mL
